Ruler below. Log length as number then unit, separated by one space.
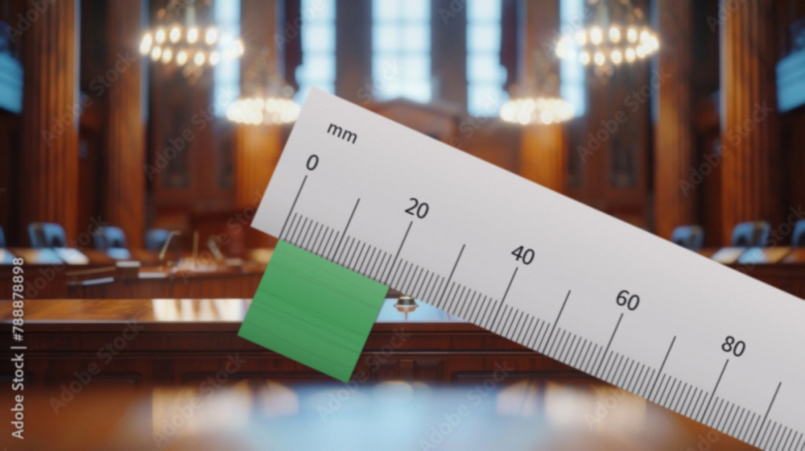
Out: 21 mm
